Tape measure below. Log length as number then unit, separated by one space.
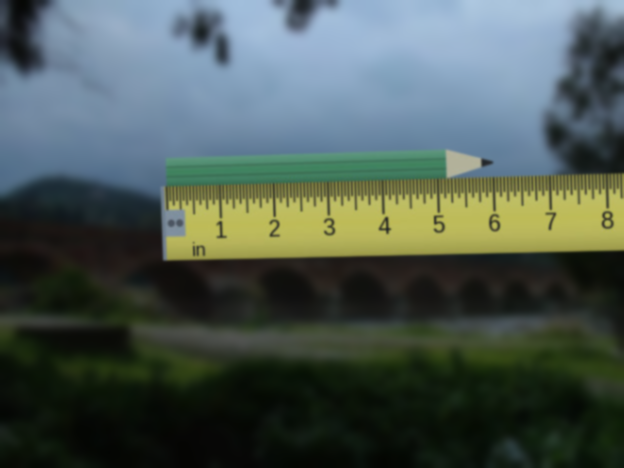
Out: 6 in
